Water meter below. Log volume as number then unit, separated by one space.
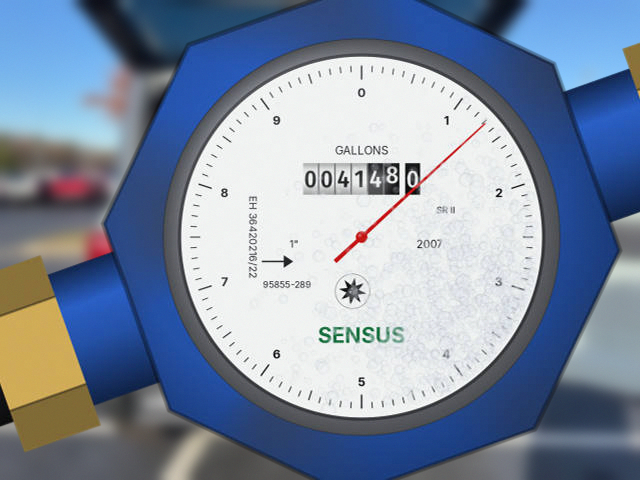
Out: 41481.3 gal
